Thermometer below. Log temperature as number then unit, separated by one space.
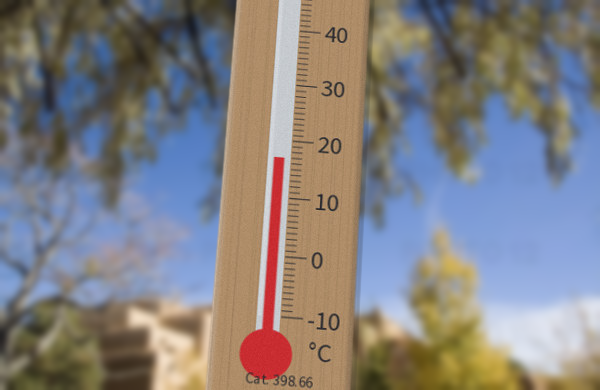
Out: 17 °C
